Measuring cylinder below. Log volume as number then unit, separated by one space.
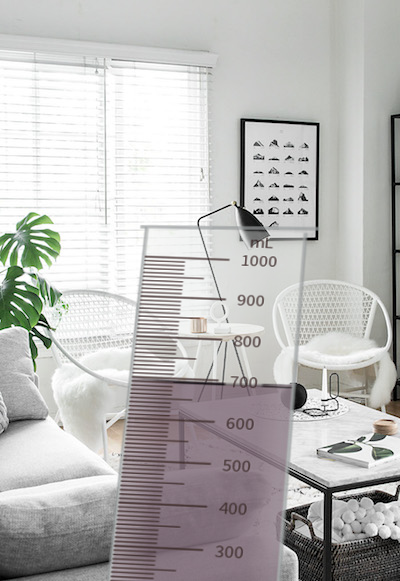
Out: 690 mL
